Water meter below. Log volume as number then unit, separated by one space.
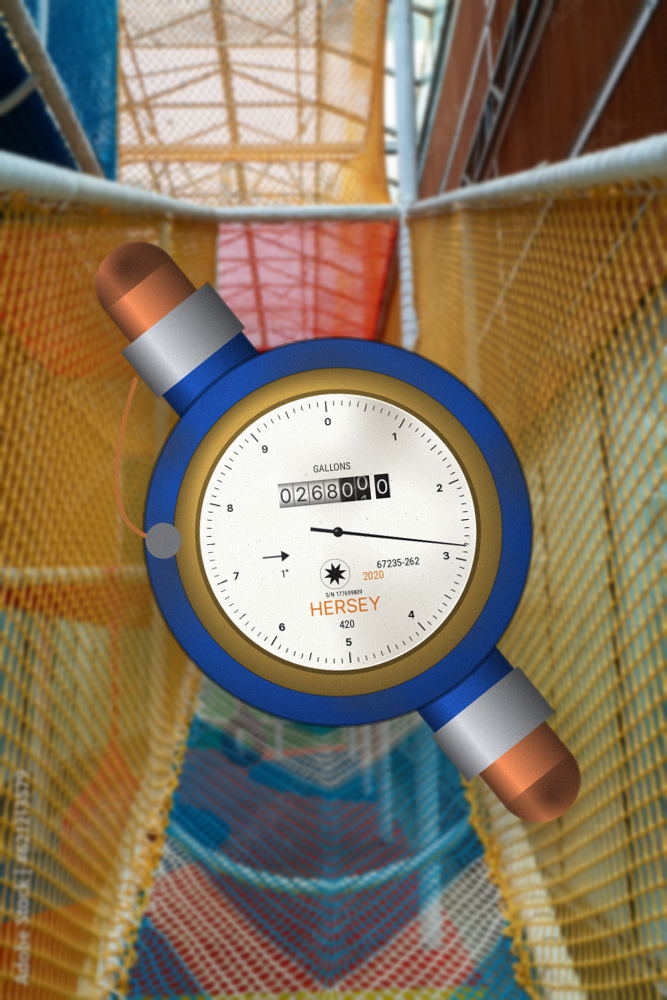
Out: 268002.8 gal
